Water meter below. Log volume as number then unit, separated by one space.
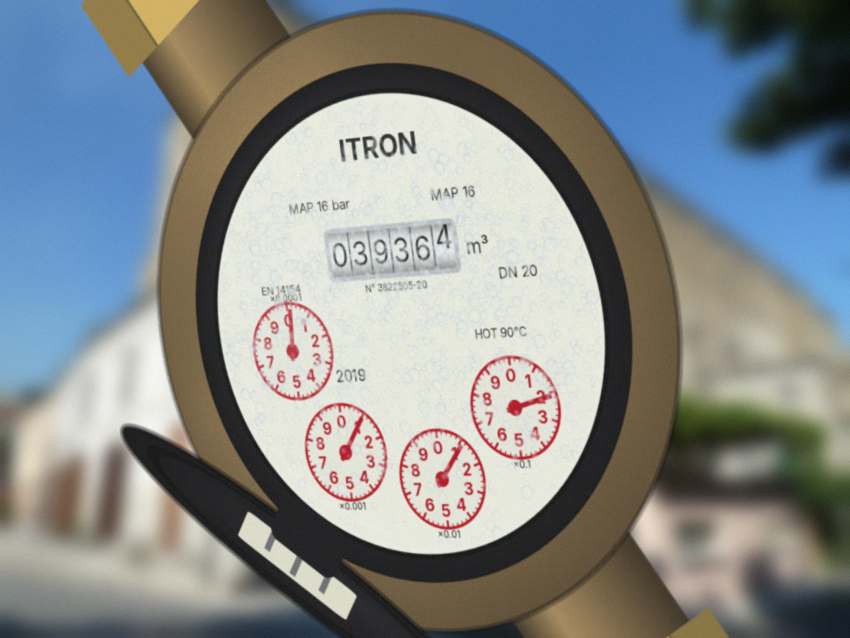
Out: 39364.2110 m³
